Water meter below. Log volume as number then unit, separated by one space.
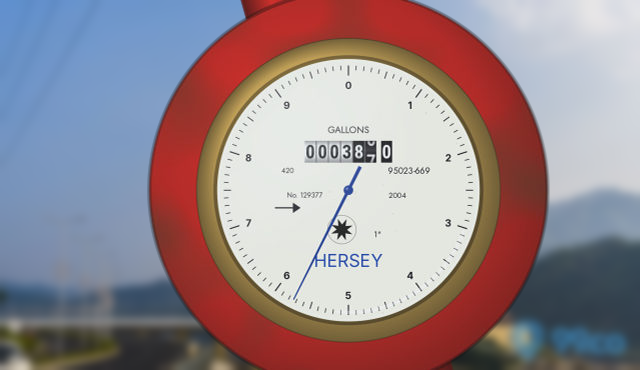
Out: 3865.7 gal
